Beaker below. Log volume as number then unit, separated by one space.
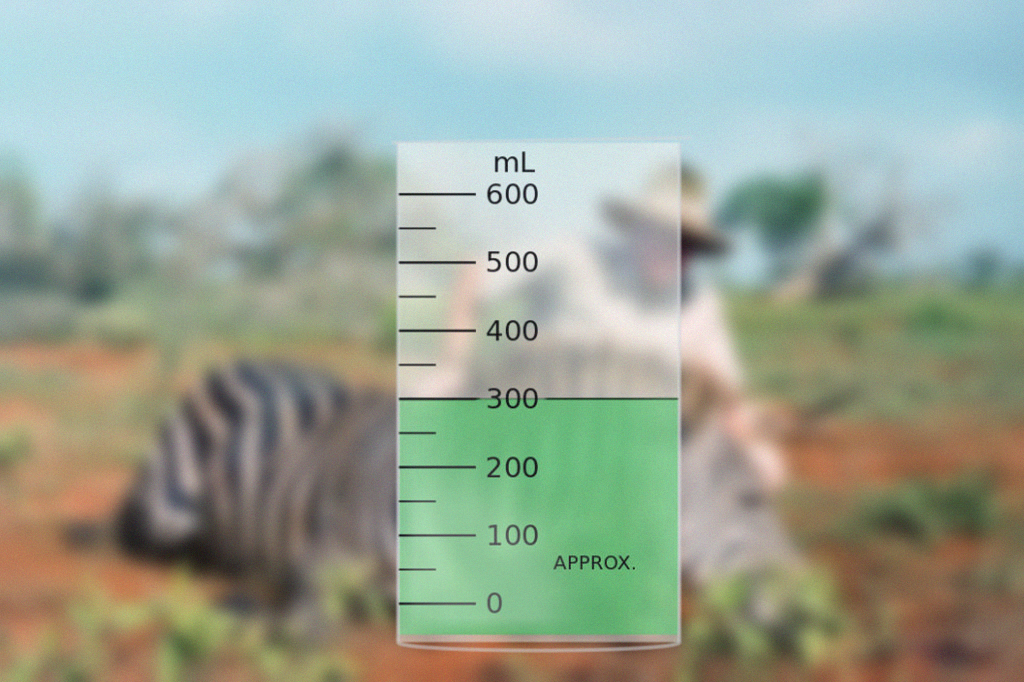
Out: 300 mL
